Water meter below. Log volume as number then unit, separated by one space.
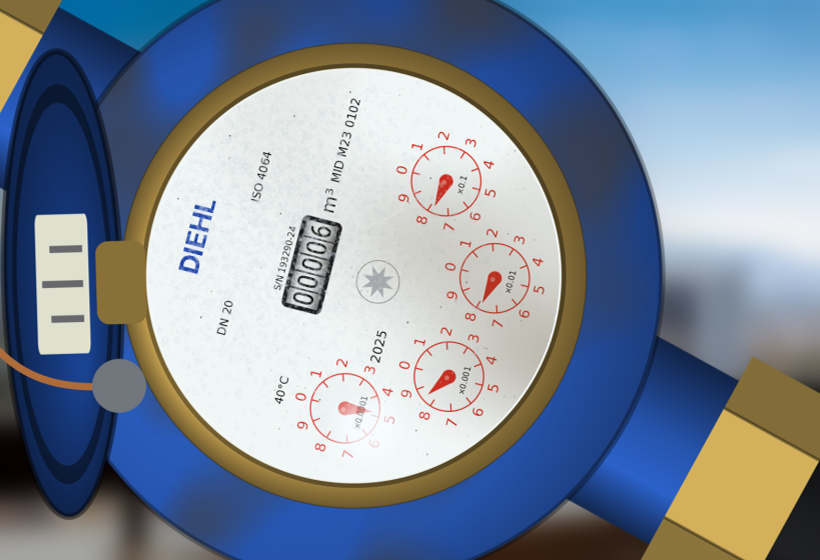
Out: 6.7784 m³
